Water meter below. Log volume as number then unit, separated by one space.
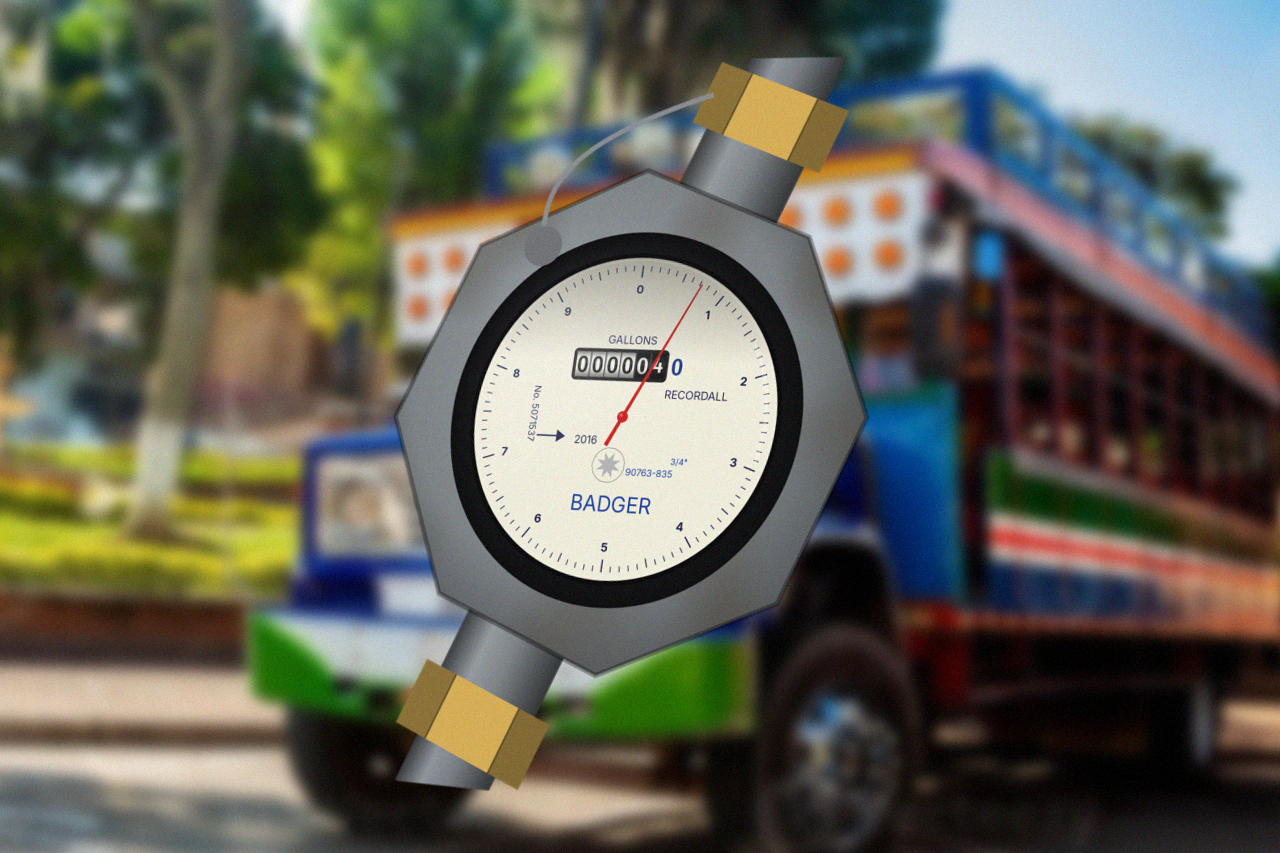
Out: 40.7 gal
